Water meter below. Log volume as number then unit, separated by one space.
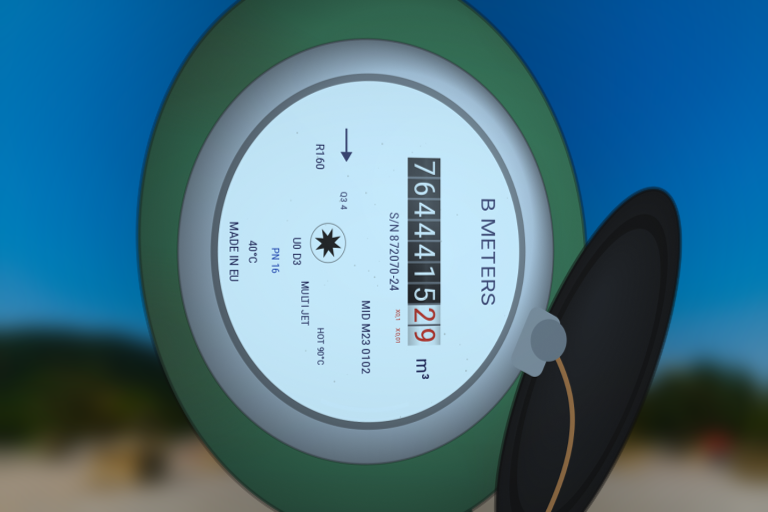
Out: 7644415.29 m³
